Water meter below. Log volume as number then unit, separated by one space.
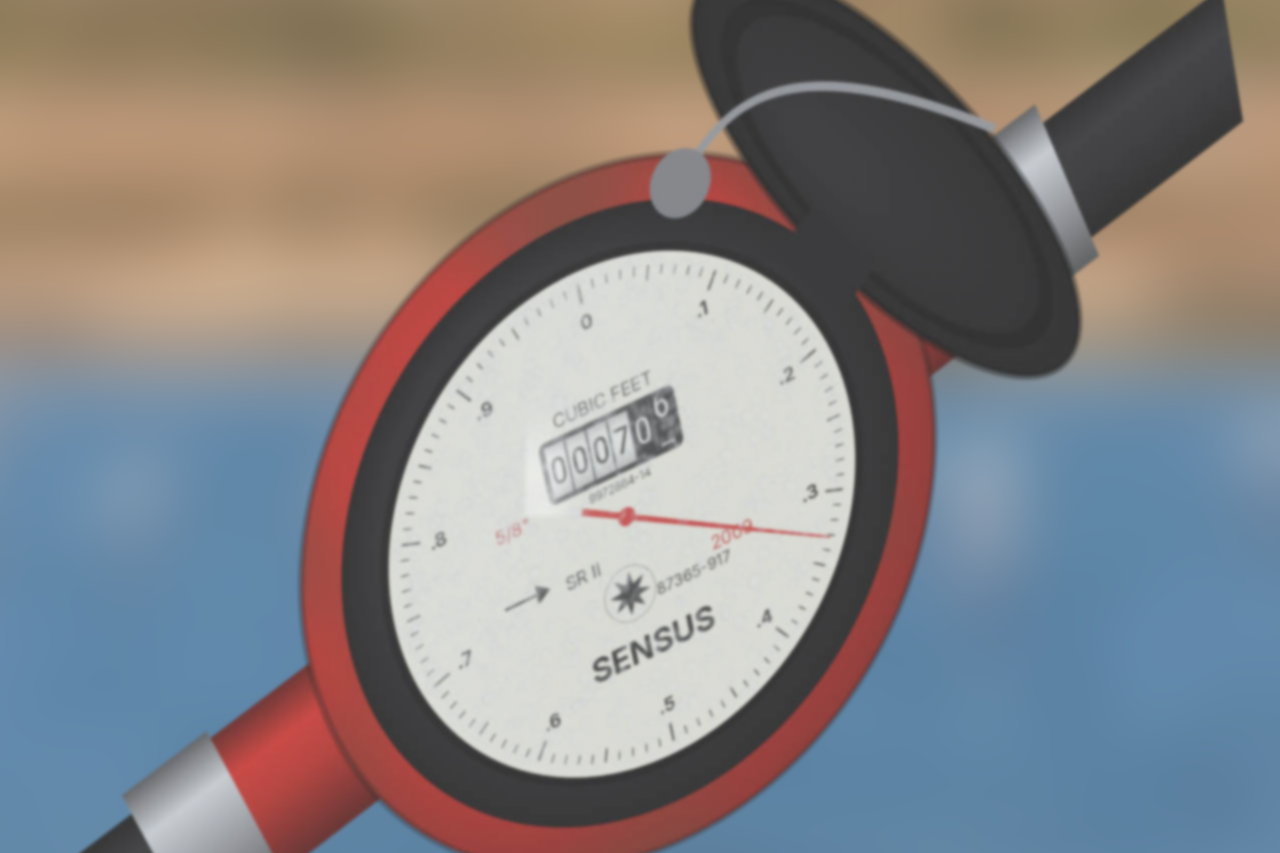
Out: 706.33 ft³
